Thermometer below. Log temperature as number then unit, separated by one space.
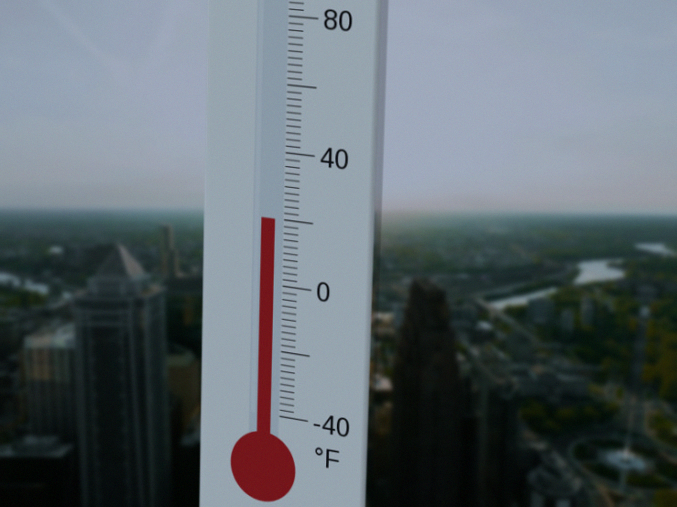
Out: 20 °F
